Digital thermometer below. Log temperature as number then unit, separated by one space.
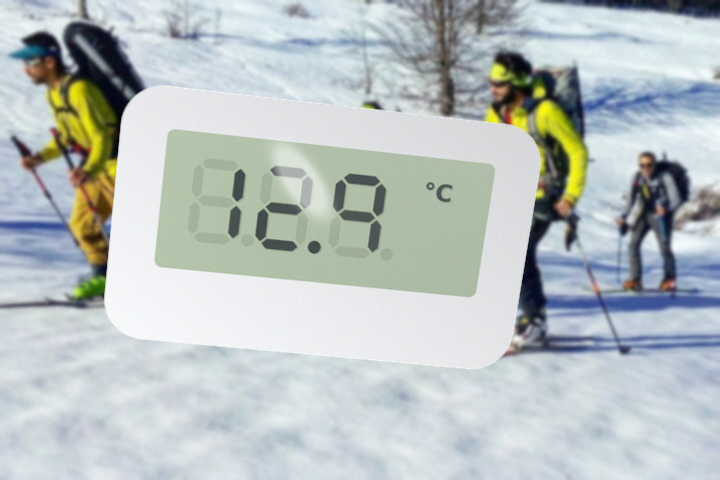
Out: 12.9 °C
